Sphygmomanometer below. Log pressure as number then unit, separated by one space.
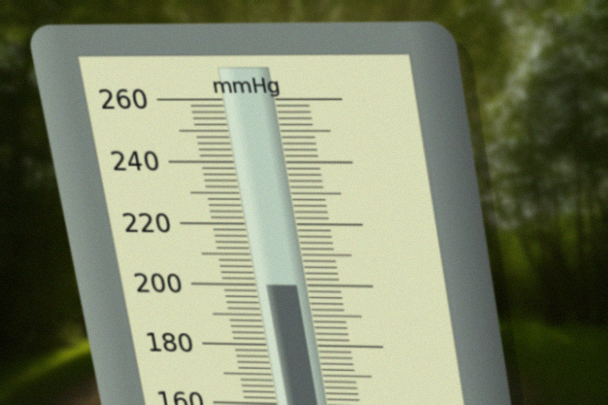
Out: 200 mmHg
